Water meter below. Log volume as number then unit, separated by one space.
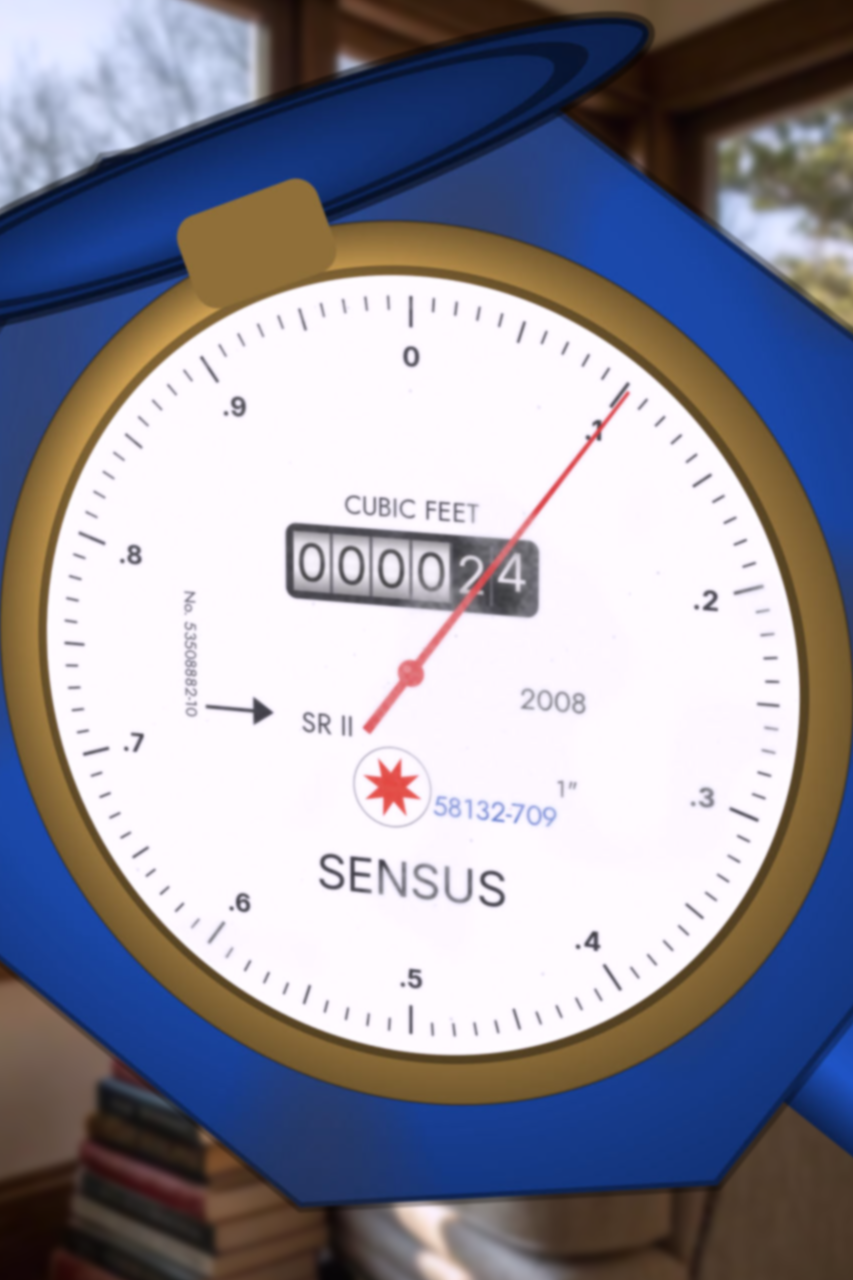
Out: 24.10 ft³
